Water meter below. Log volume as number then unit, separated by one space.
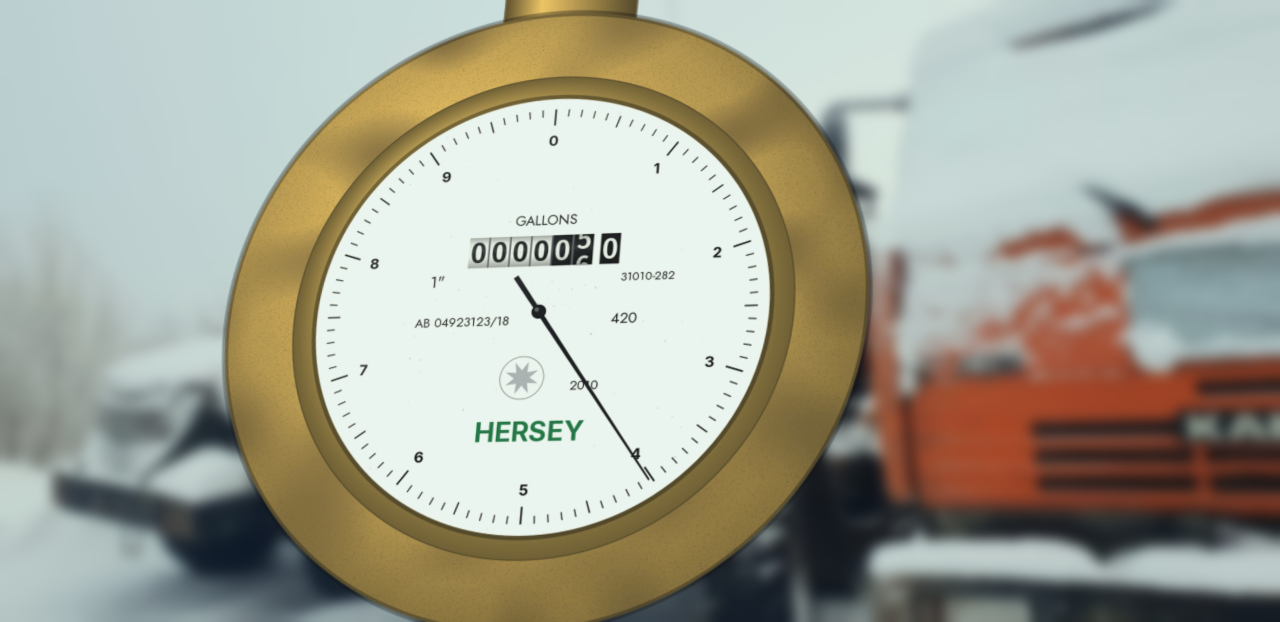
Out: 54.0 gal
